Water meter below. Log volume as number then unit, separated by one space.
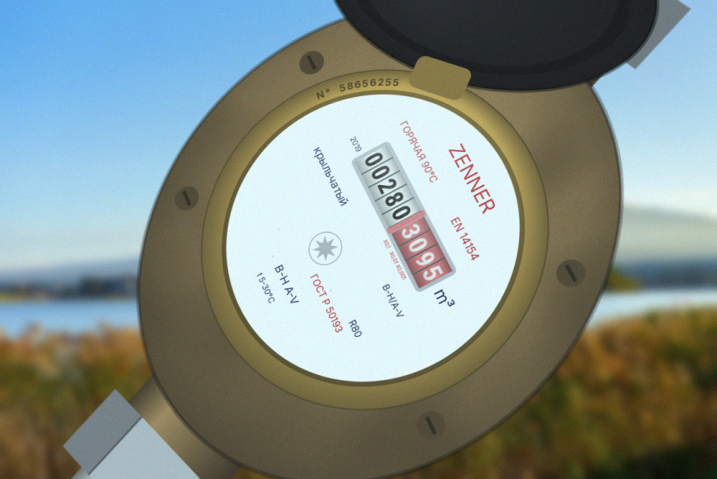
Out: 280.3095 m³
